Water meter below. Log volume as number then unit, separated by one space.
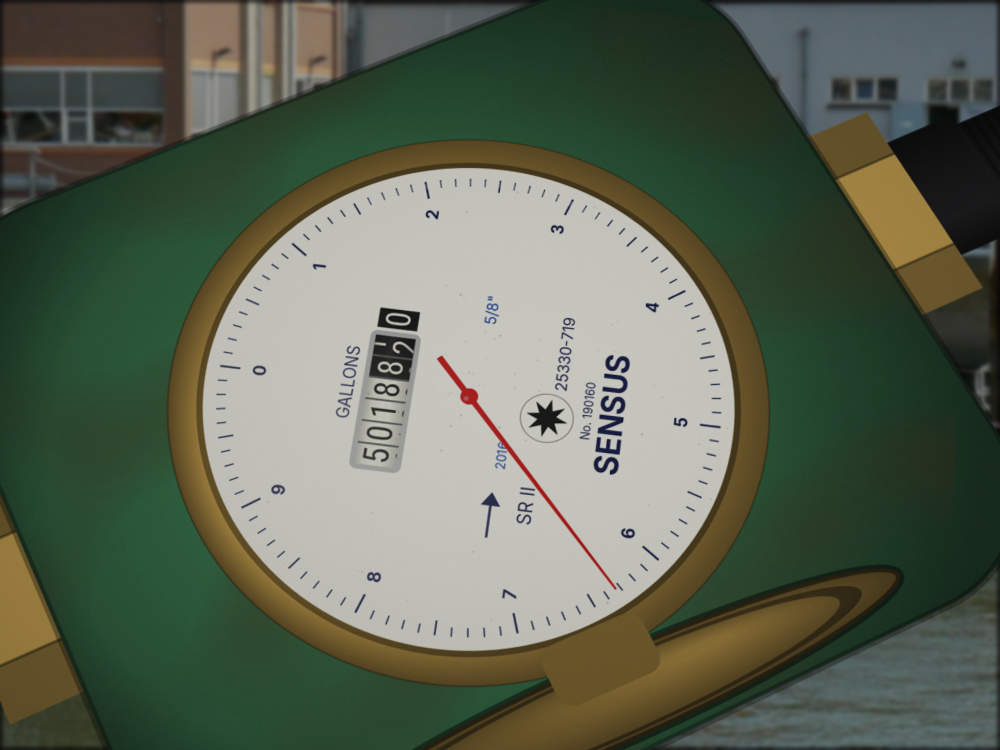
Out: 5018816.3 gal
